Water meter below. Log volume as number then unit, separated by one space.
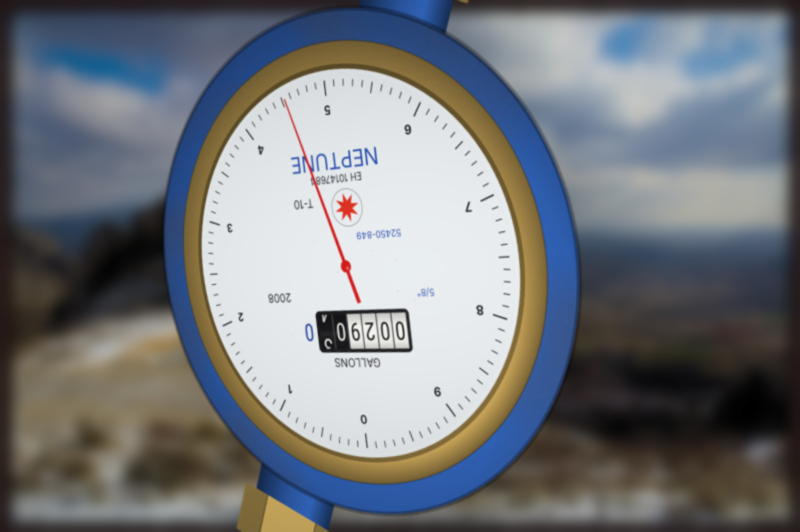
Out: 29034.5 gal
